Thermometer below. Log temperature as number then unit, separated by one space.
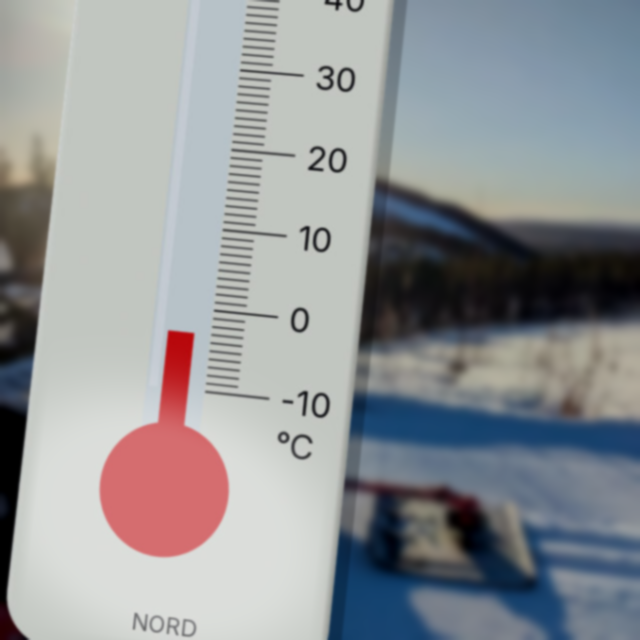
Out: -3 °C
